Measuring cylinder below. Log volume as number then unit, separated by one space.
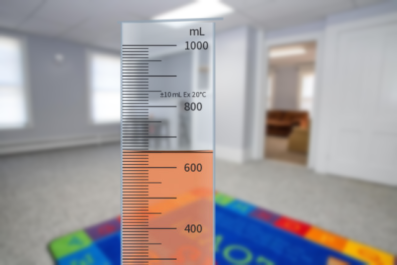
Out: 650 mL
